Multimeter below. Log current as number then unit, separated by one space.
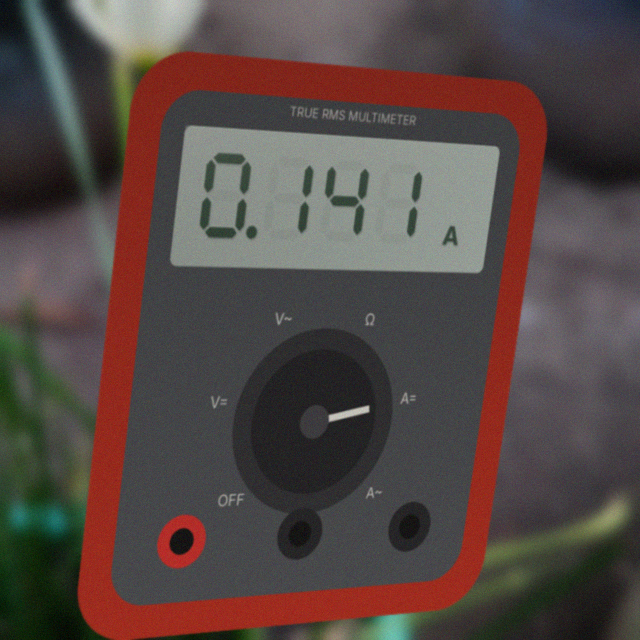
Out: 0.141 A
